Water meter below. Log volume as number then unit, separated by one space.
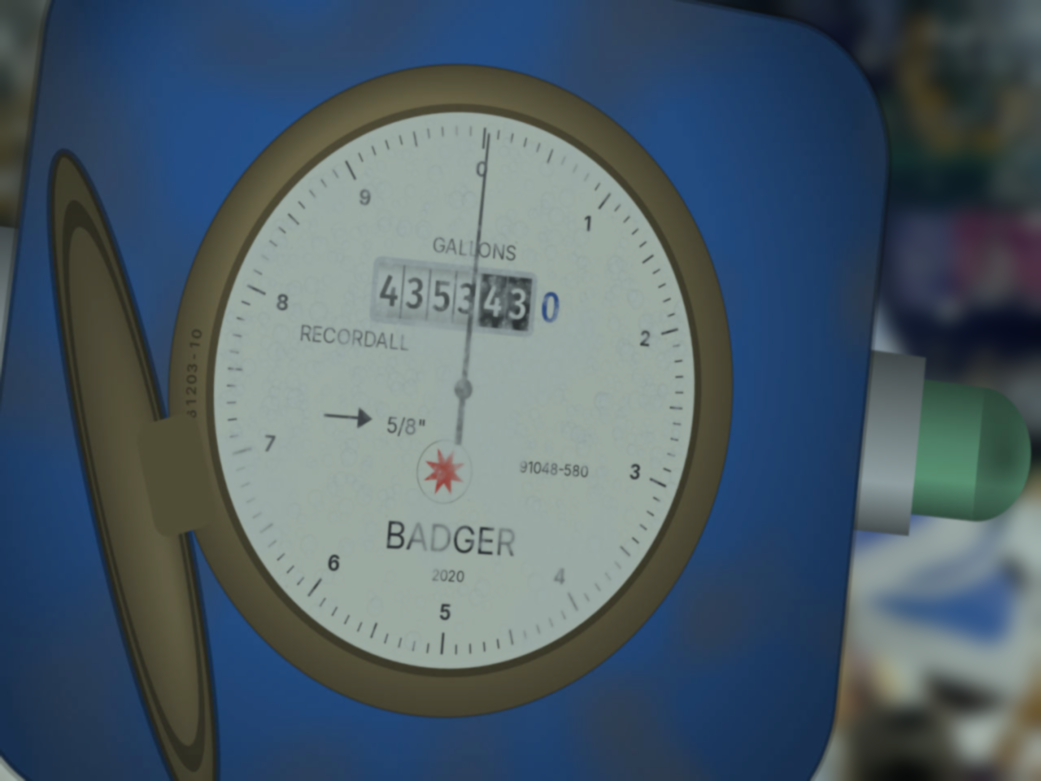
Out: 4353430.0 gal
